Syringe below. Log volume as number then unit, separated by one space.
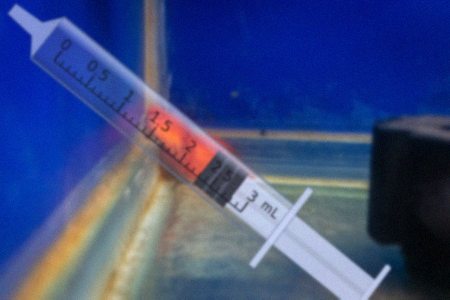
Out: 2.3 mL
